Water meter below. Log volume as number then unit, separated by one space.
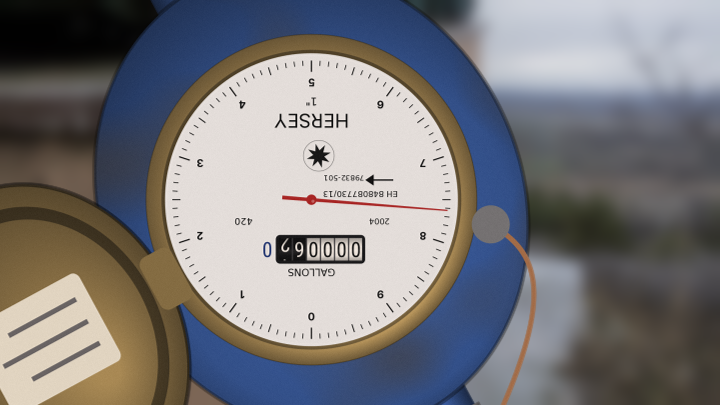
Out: 617.6 gal
